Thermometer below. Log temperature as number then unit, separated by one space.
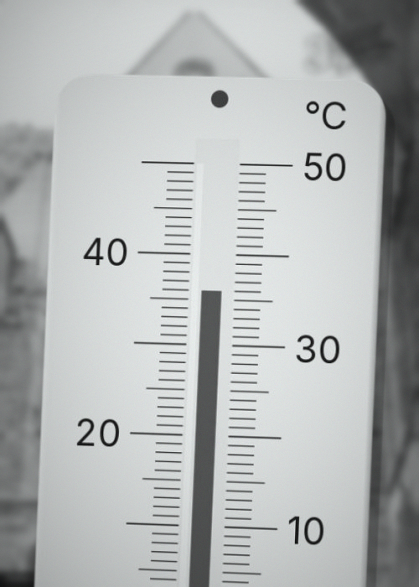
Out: 36 °C
